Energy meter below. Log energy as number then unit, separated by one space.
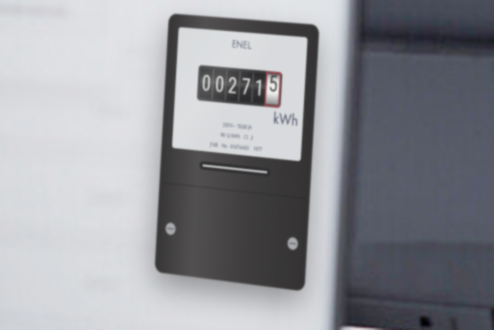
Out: 271.5 kWh
